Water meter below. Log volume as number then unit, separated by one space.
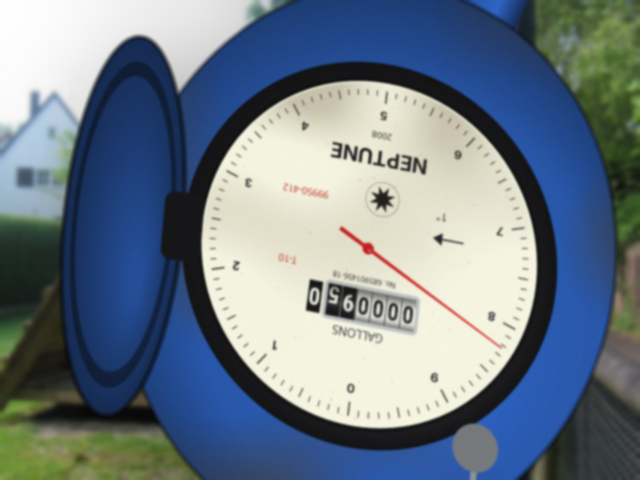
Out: 948.2 gal
